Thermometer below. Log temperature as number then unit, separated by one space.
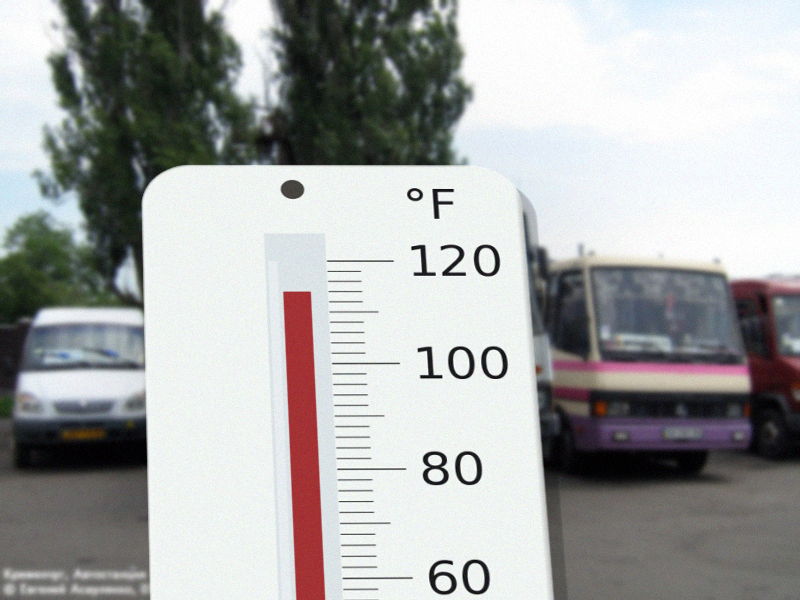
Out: 114 °F
